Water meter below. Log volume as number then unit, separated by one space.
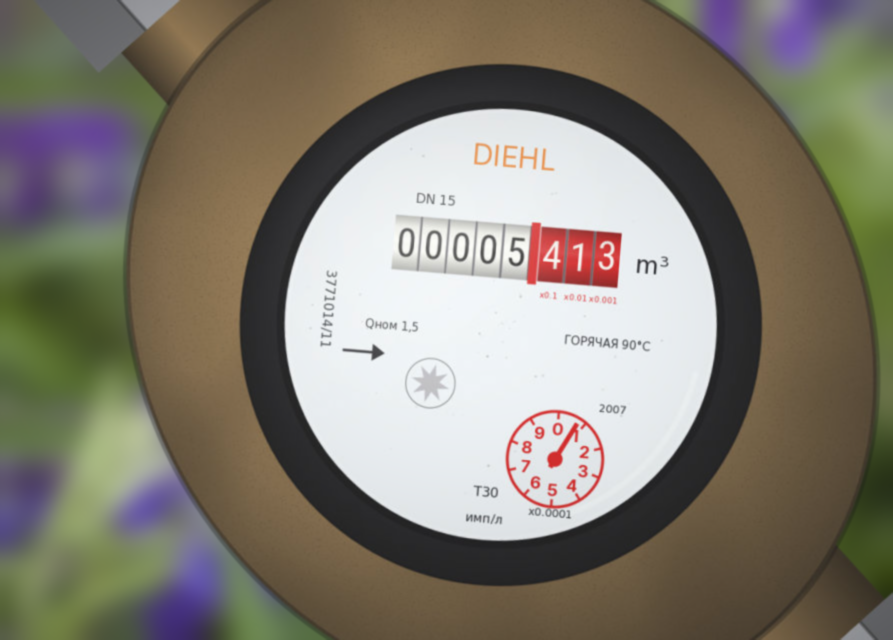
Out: 5.4130 m³
